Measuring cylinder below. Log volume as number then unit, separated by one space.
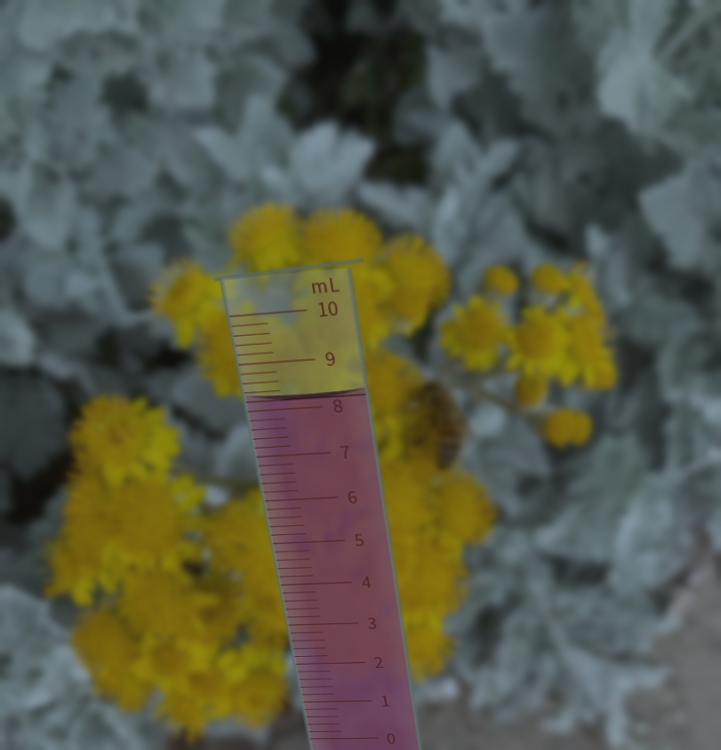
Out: 8.2 mL
